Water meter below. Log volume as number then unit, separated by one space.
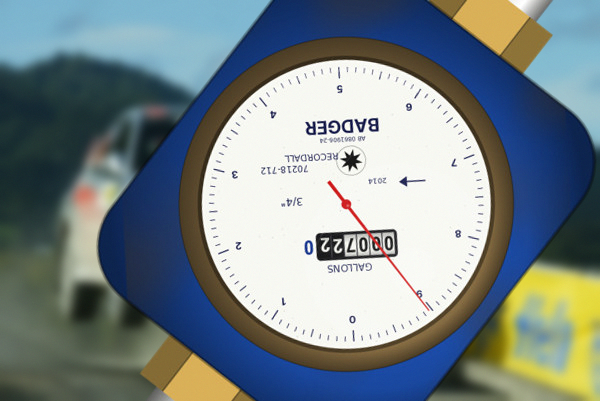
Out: 7219.0 gal
